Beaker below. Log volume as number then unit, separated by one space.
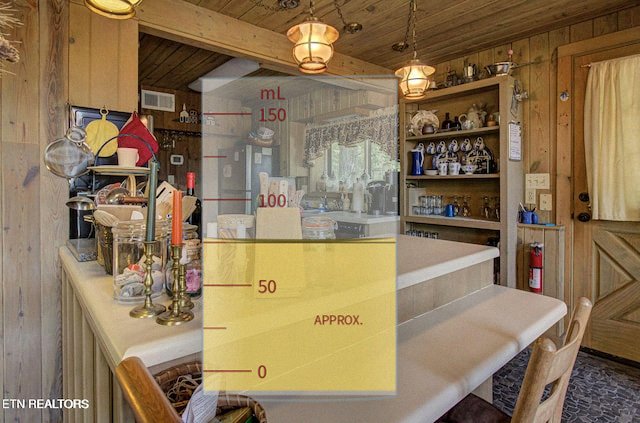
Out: 75 mL
